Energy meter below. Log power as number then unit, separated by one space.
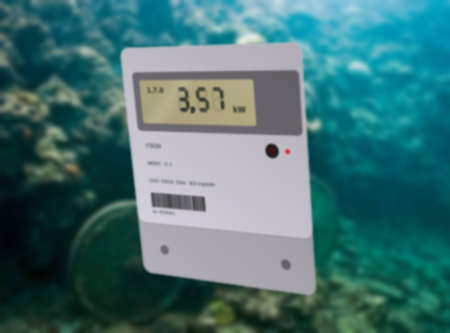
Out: 3.57 kW
